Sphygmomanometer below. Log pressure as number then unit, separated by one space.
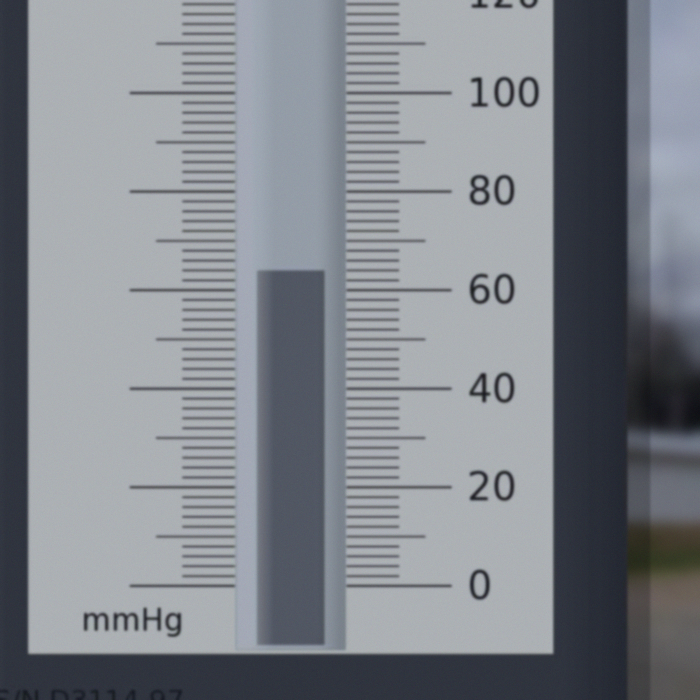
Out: 64 mmHg
